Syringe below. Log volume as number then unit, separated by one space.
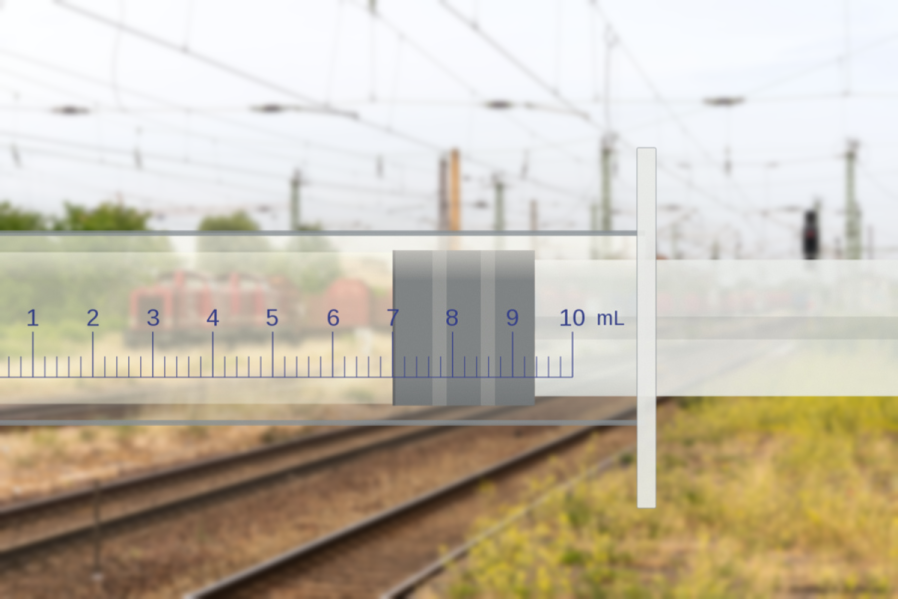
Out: 7 mL
